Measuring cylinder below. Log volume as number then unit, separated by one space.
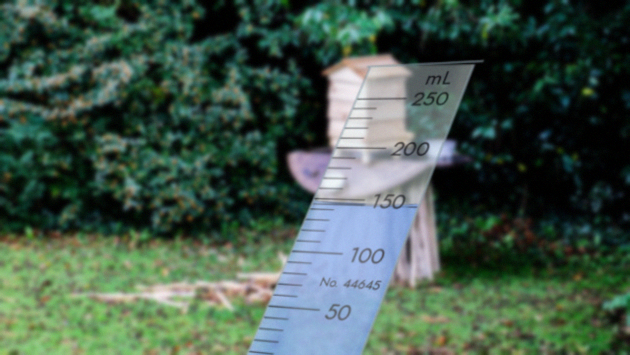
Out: 145 mL
